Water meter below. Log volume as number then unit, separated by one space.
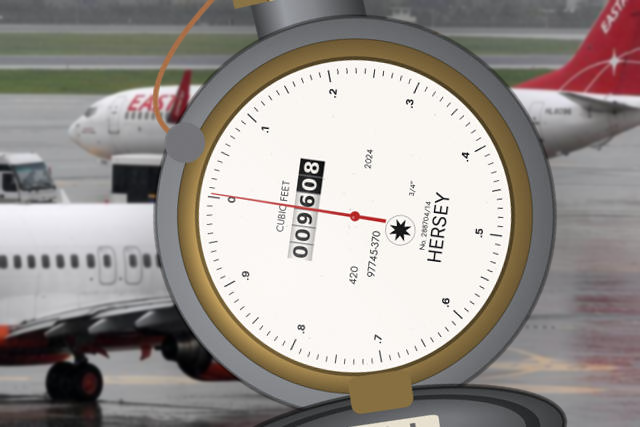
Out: 9608.00 ft³
